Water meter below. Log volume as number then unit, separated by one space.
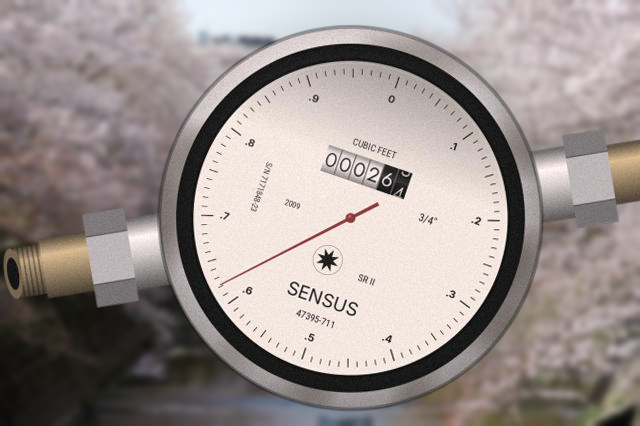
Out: 263.62 ft³
